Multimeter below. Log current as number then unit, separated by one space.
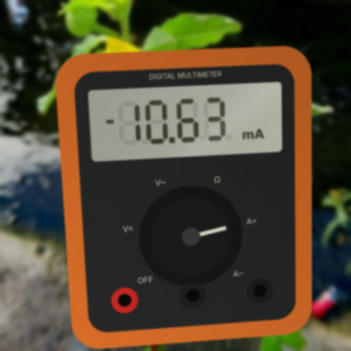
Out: -10.63 mA
